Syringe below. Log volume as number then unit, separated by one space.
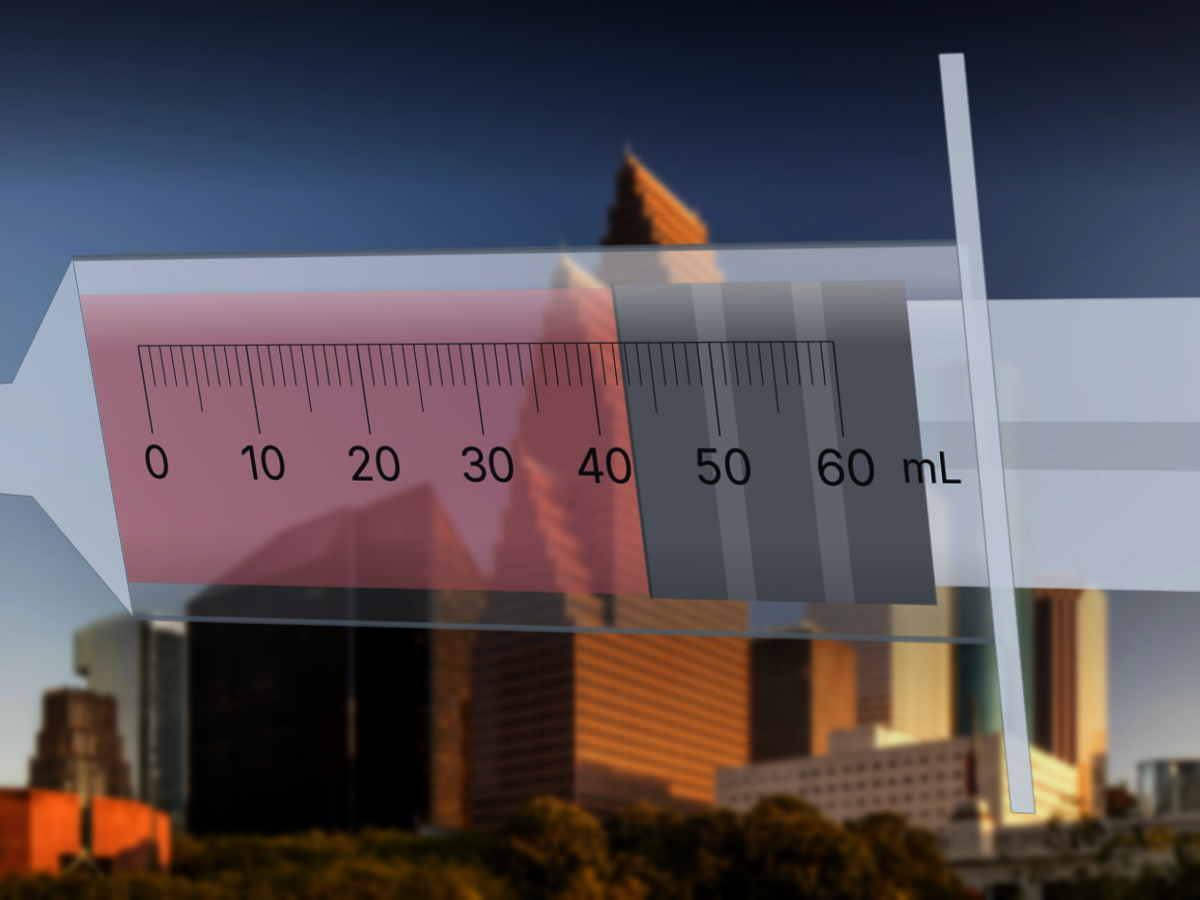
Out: 42.5 mL
